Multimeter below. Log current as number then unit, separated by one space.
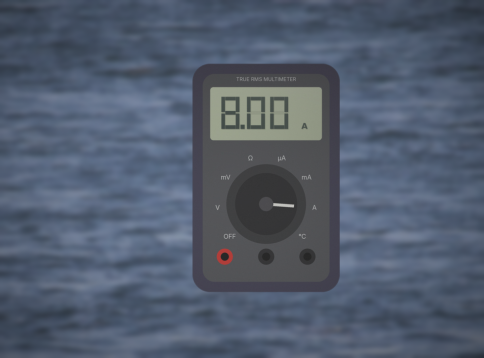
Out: 8.00 A
